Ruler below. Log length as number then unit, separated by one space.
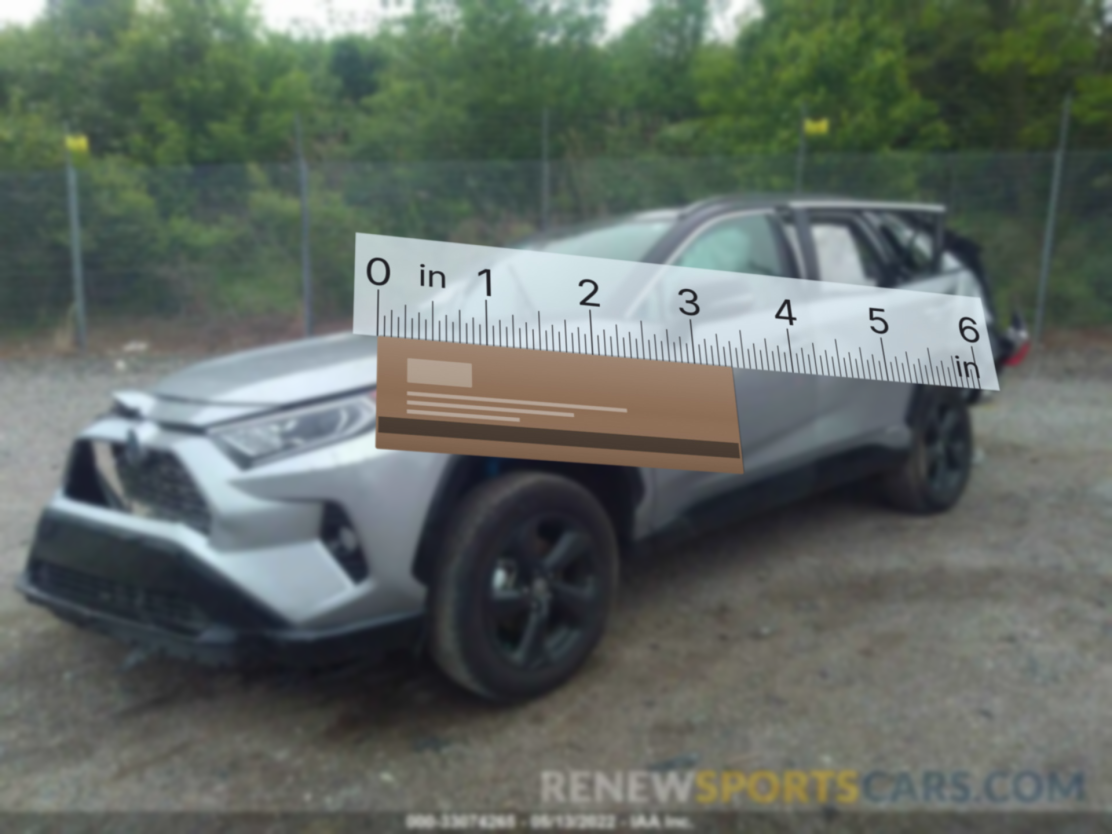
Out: 3.375 in
